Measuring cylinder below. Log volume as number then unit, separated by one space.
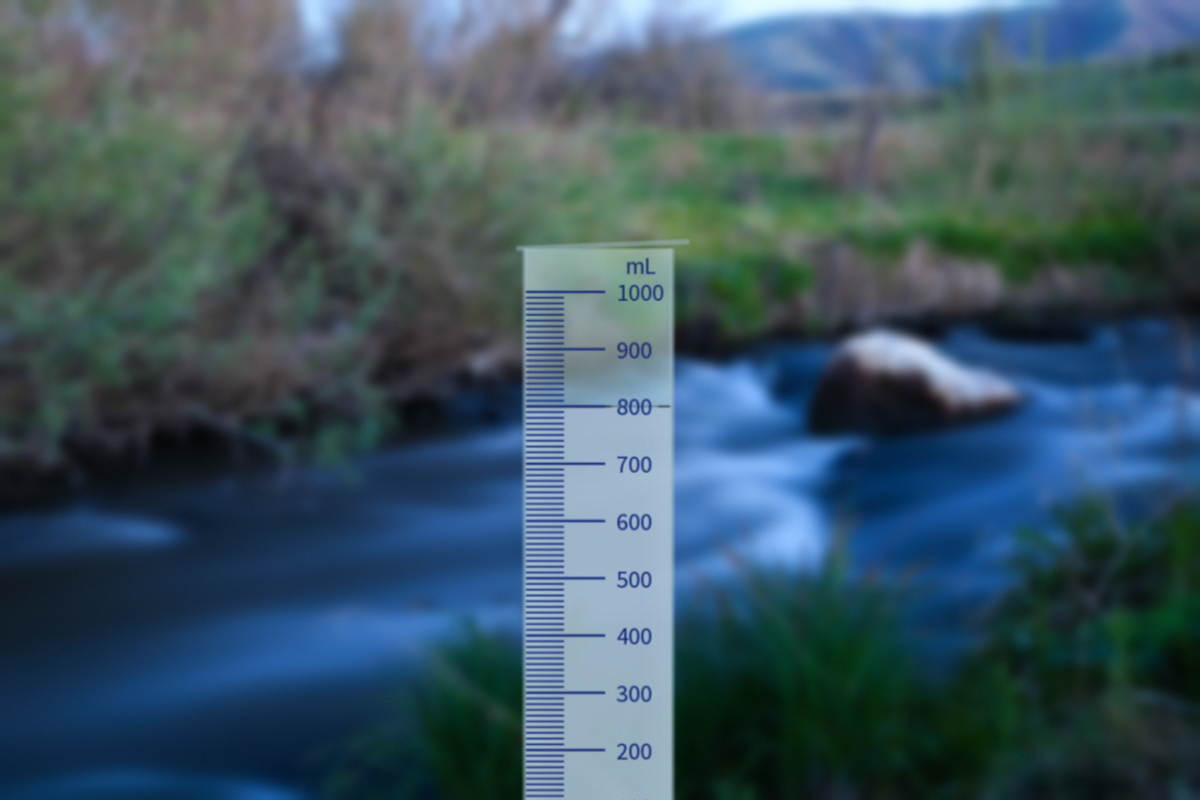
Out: 800 mL
